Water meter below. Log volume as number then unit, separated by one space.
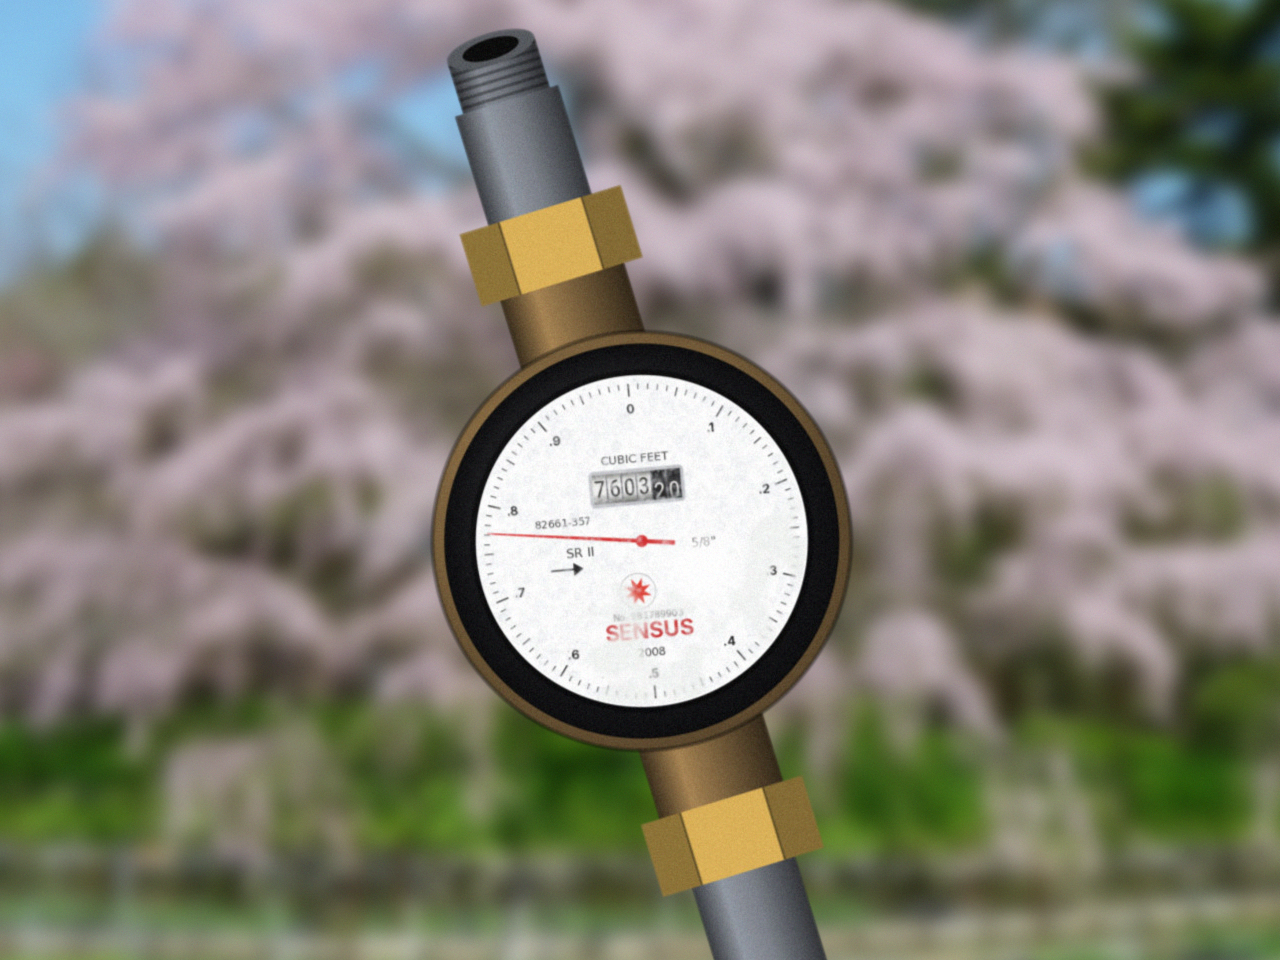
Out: 760319.77 ft³
